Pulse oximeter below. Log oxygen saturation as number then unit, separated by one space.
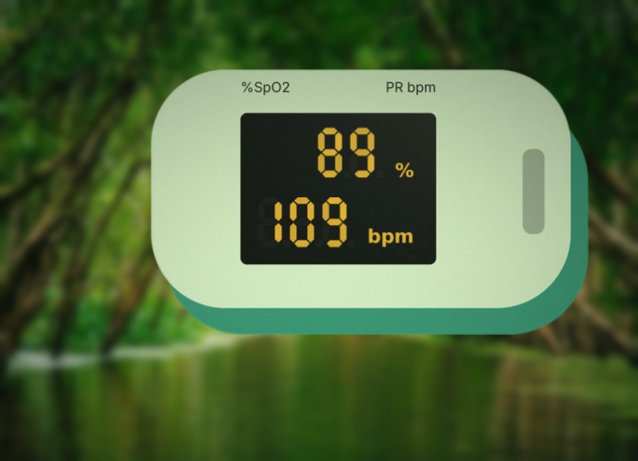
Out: 89 %
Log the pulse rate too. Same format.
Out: 109 bpm
